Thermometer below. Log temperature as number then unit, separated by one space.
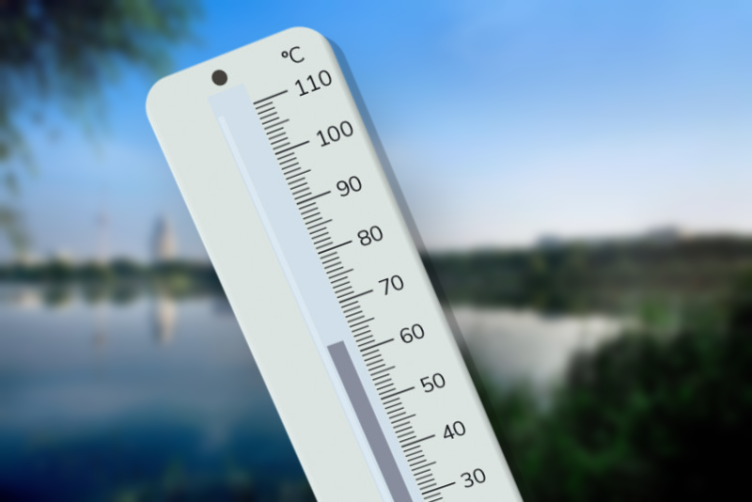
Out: 63 °C
